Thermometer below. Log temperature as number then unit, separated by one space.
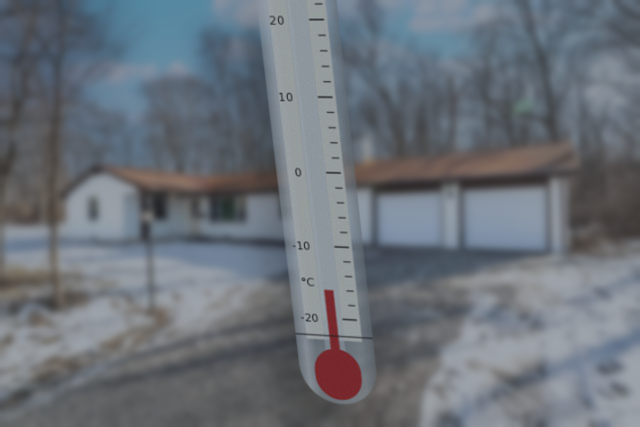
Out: -16 °C
